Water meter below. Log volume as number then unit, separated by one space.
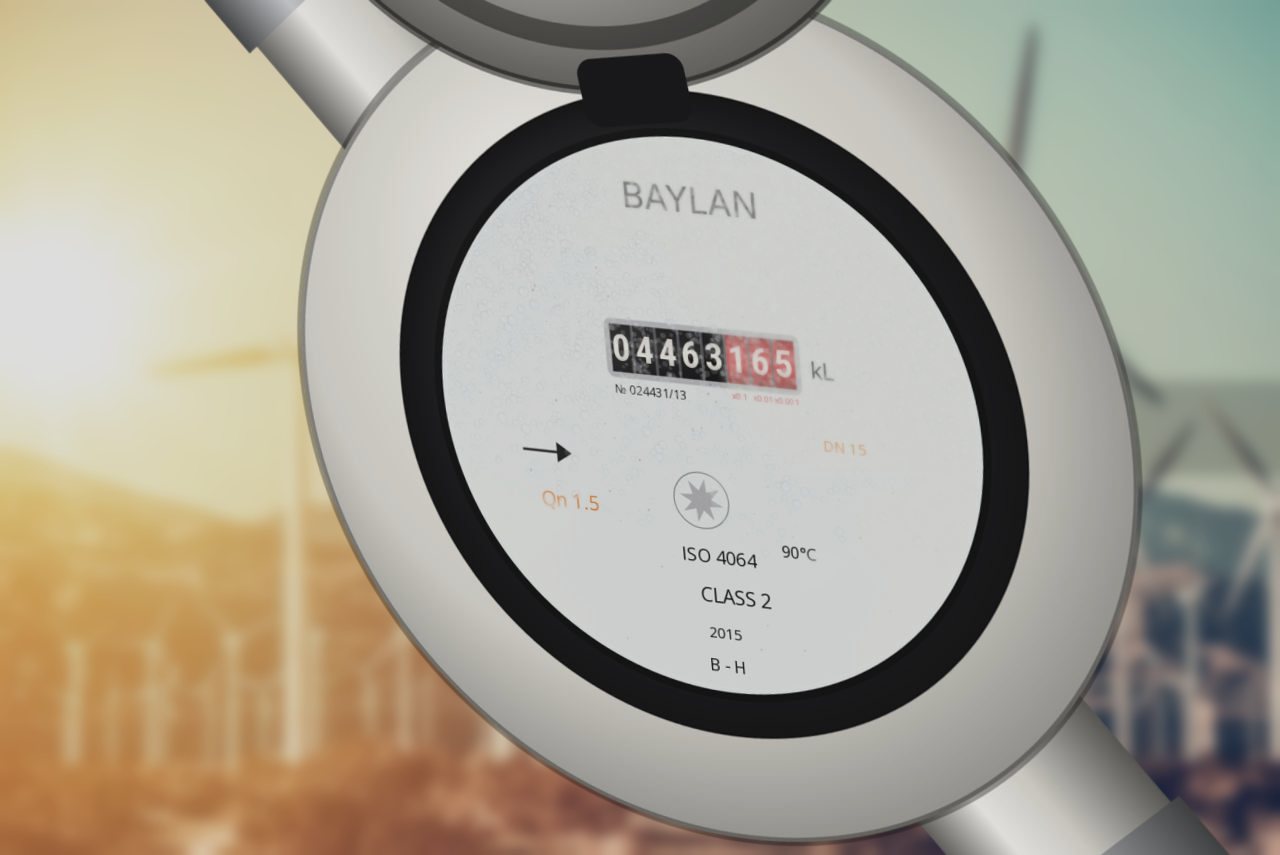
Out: 4463.165 kL
